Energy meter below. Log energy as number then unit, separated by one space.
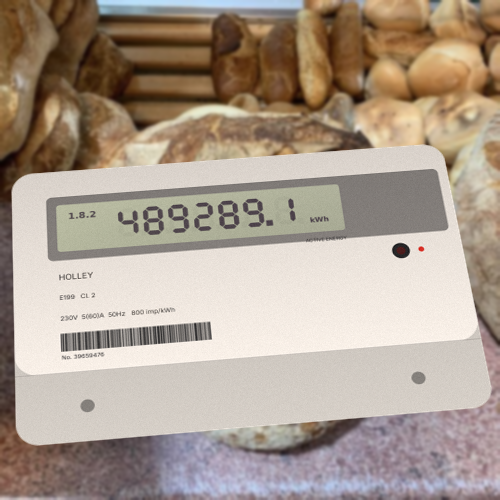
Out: 489289.1 kWh
